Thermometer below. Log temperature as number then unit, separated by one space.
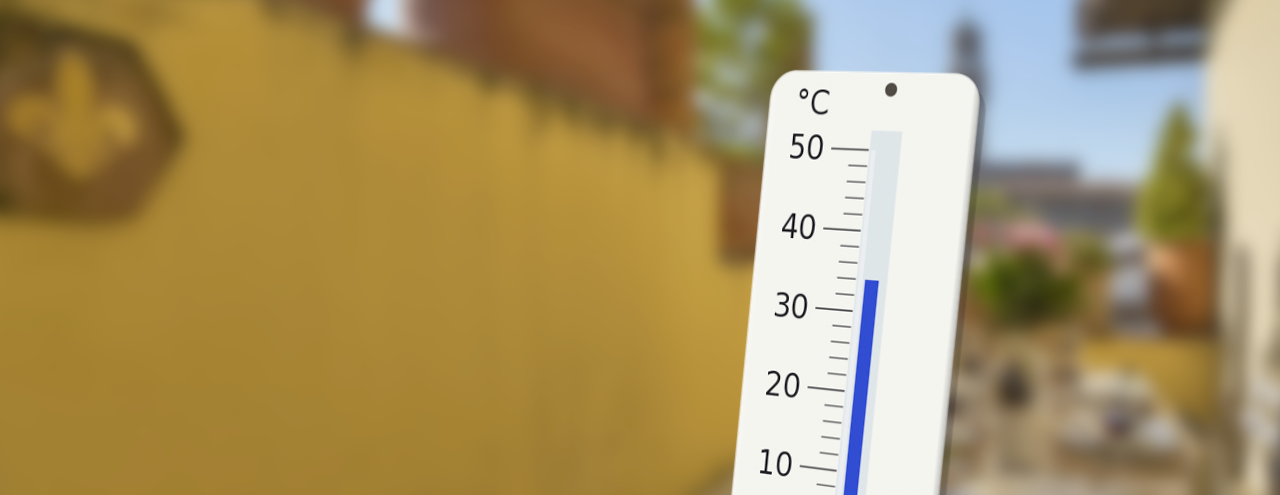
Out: 34 °C
